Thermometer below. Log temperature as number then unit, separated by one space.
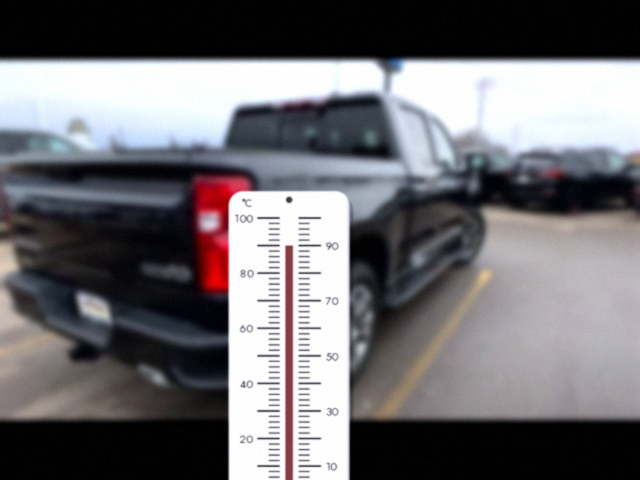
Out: 90 °C
